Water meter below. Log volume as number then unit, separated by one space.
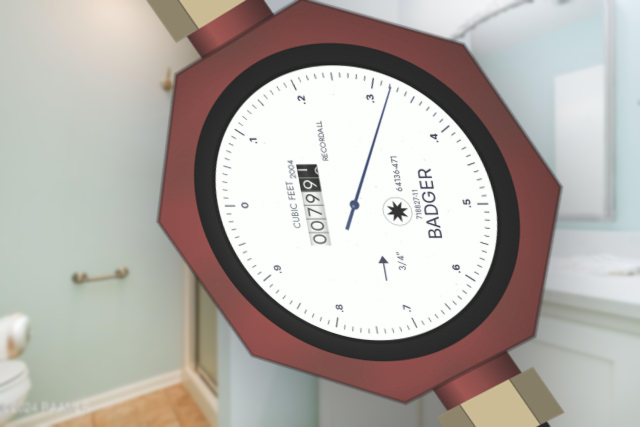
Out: 7991.32 ft³
